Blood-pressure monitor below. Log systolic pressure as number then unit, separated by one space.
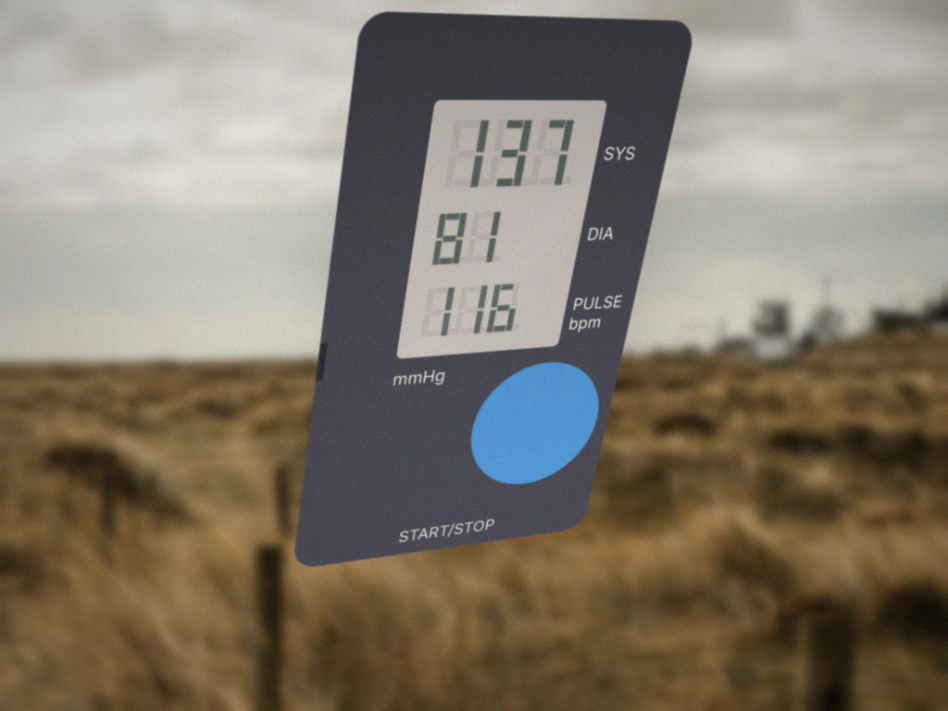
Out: 137 mmHg
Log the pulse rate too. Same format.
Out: 116 bpm
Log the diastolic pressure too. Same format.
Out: 81 mmHg
